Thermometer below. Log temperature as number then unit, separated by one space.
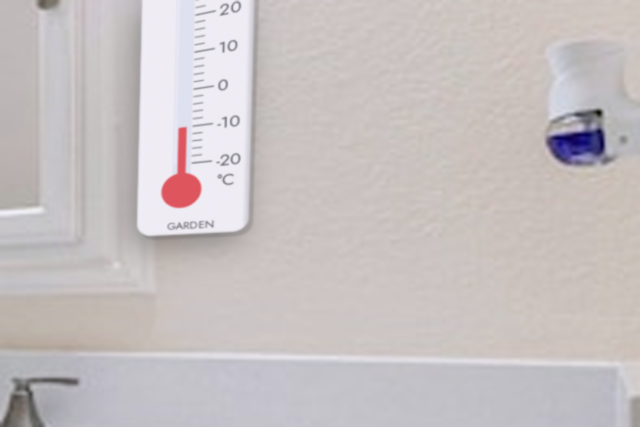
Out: -10 °C
